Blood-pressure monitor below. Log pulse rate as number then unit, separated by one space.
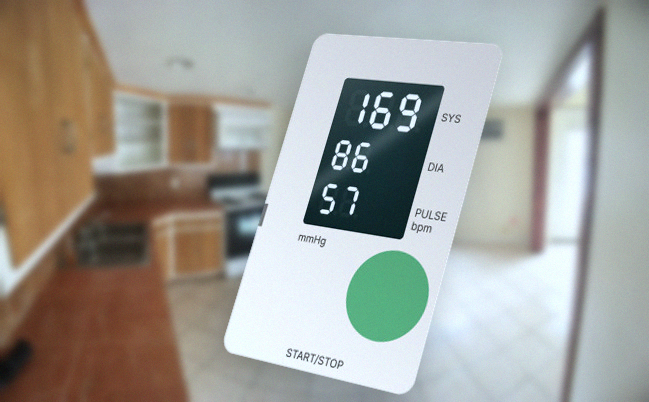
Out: 57 bpm
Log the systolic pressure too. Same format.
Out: 169 mmHg
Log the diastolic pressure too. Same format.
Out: 86 mmHg
